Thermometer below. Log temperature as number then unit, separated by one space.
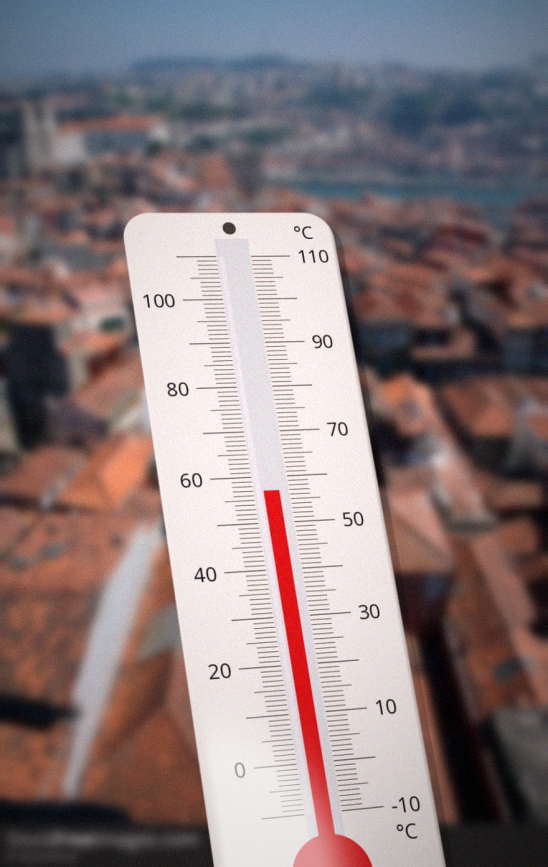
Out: 57 °C
